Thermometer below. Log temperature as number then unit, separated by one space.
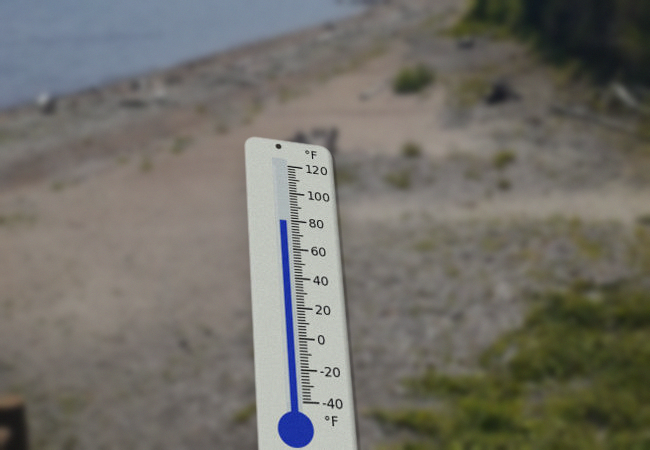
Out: 80 °F
